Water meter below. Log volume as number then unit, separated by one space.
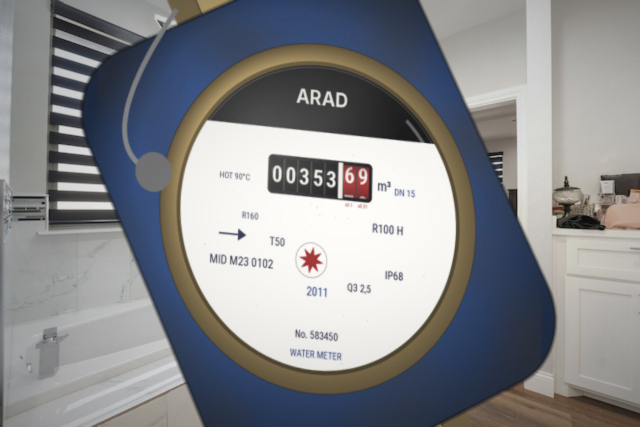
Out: 353.69 m³
